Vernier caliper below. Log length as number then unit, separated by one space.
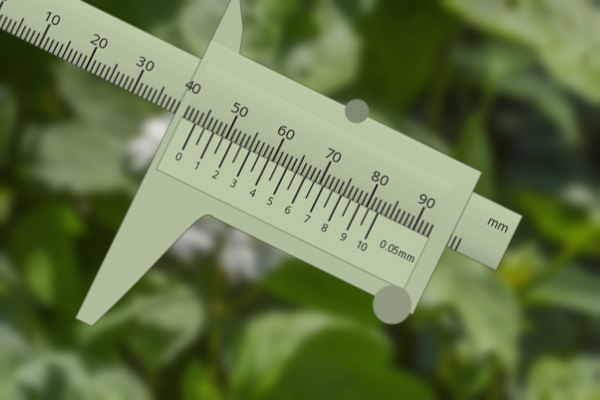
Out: 43.5 mm
